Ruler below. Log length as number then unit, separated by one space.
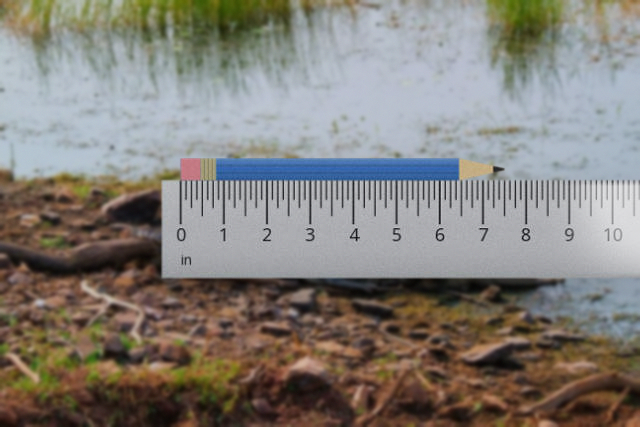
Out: 7.5 in
